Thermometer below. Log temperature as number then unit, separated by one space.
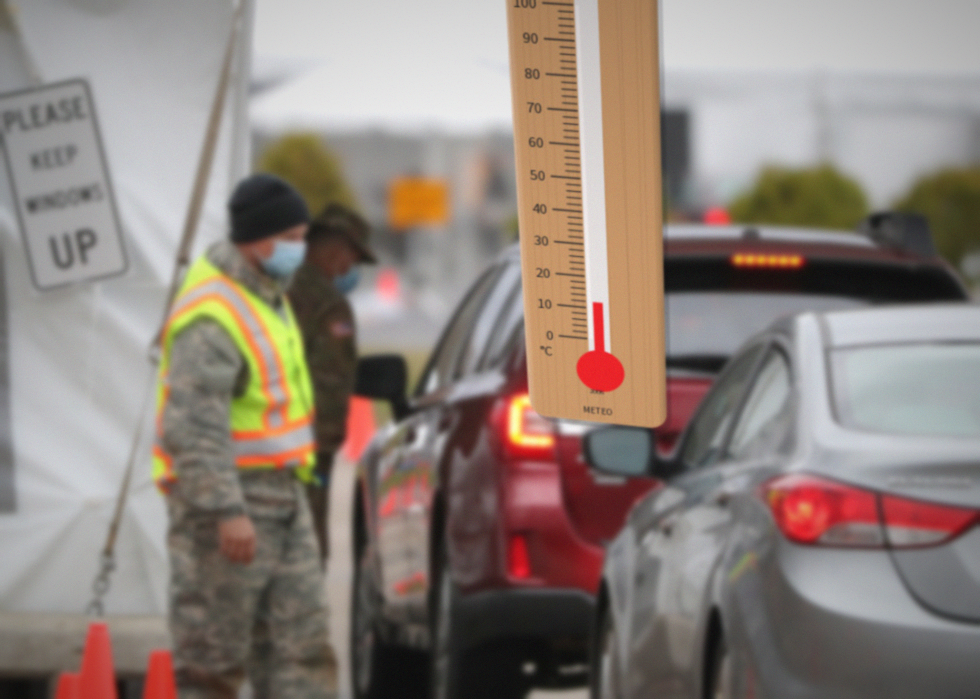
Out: 12 °C
